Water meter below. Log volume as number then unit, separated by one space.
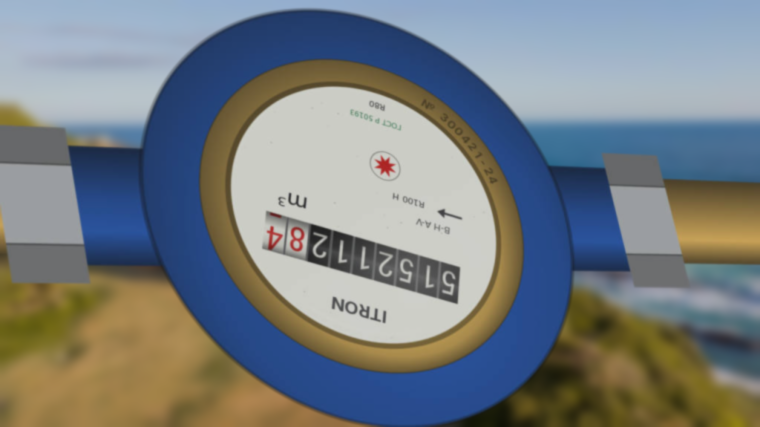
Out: 5152112.84 m³
